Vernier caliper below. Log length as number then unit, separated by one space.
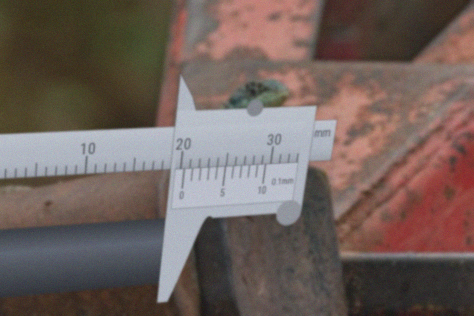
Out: 20.4 mm
